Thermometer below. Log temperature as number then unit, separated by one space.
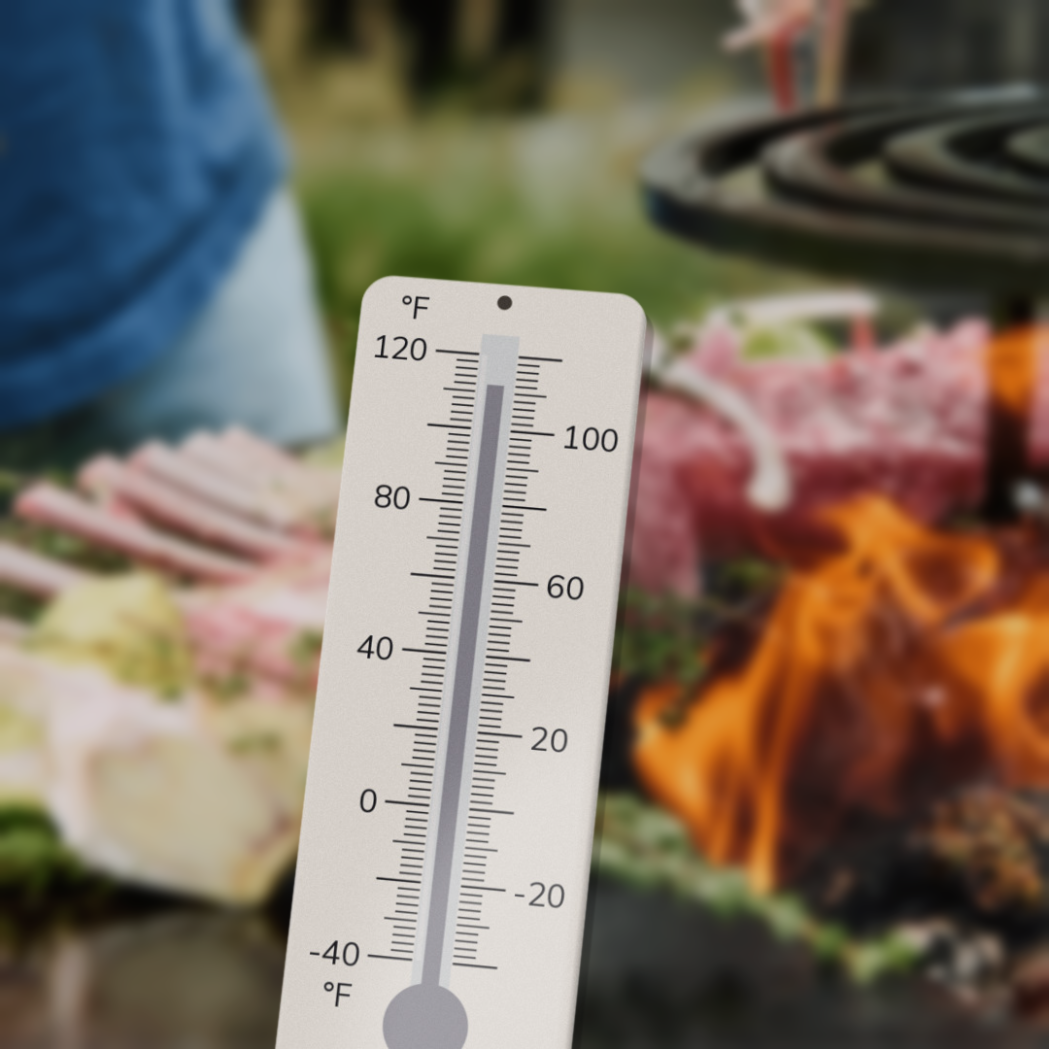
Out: 112 °F
